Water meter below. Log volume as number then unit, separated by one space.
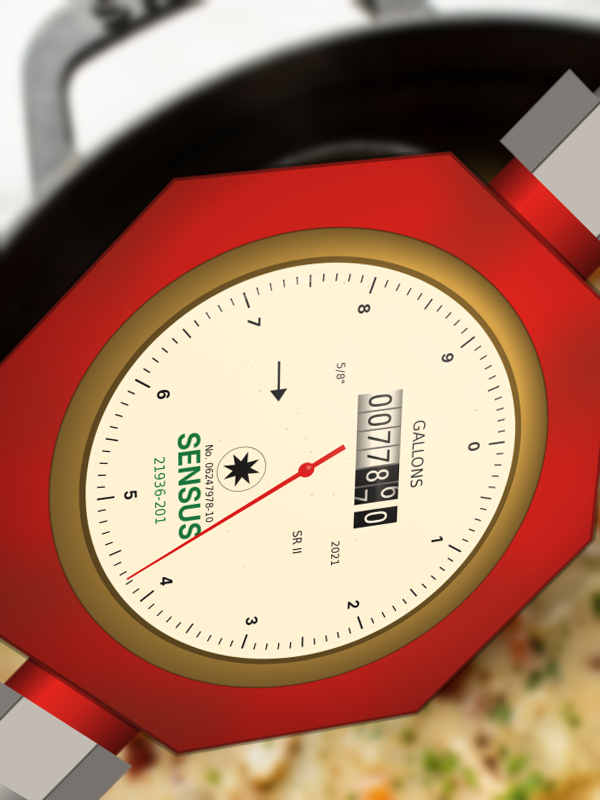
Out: 77864.2 gal
